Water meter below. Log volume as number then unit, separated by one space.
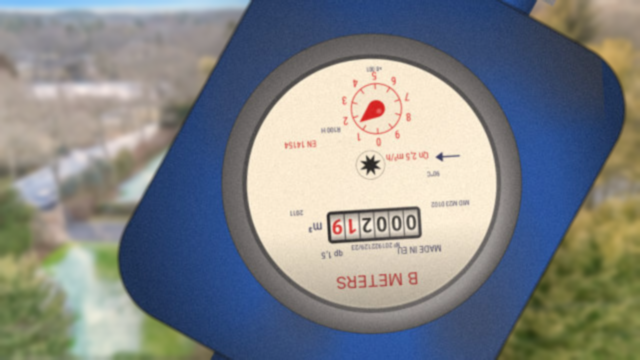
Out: 2.191 m³
